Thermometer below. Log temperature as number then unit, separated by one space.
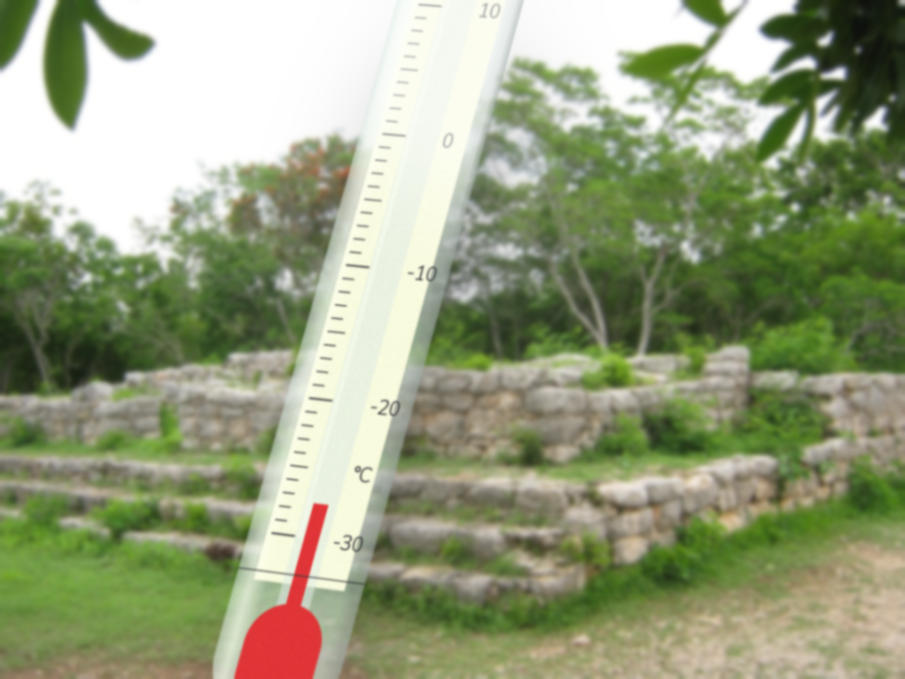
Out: -27.5 °C
